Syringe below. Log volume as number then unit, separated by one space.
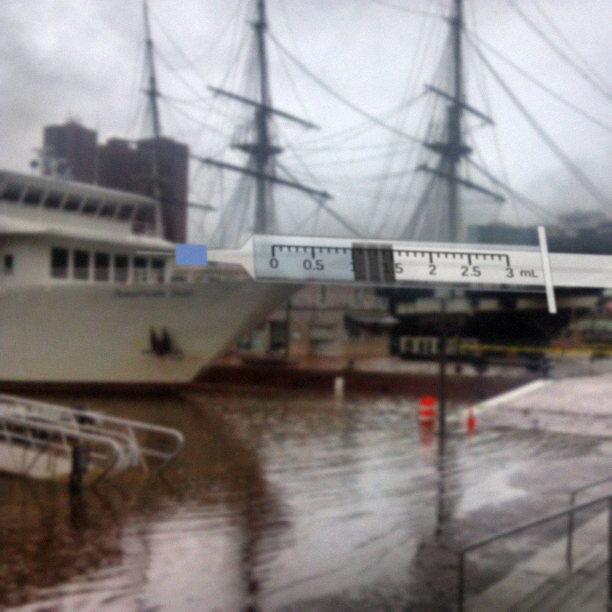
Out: 1 mL
